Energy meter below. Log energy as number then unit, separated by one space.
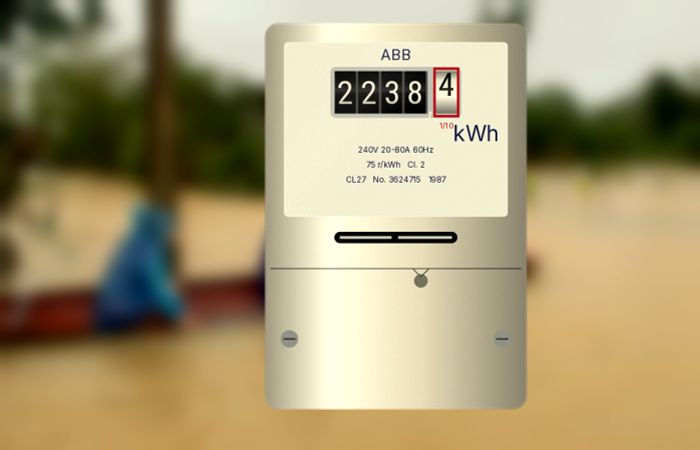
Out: 2238.4 kWh
